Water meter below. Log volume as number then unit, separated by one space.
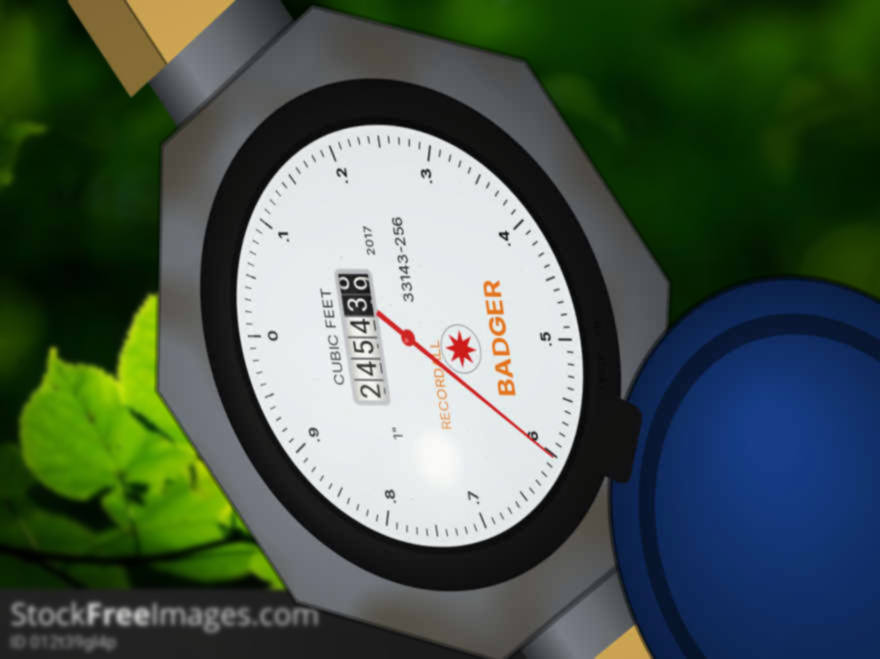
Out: 245438.60 ft³
